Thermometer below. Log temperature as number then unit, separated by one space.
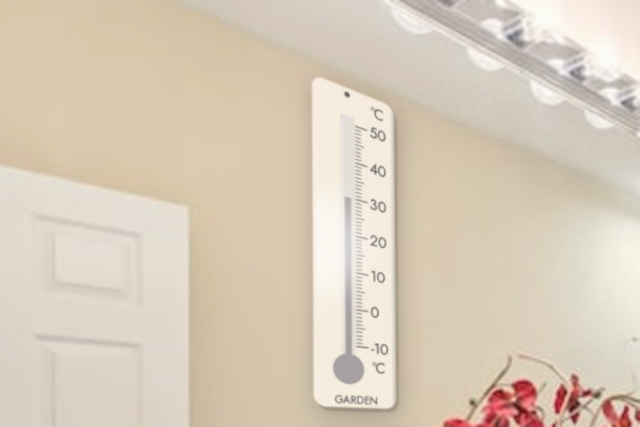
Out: 30 °C
